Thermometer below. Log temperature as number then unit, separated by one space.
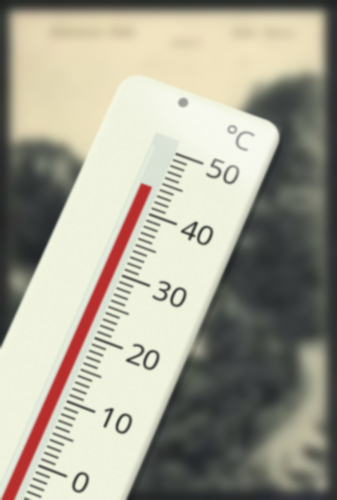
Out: 44 °C
